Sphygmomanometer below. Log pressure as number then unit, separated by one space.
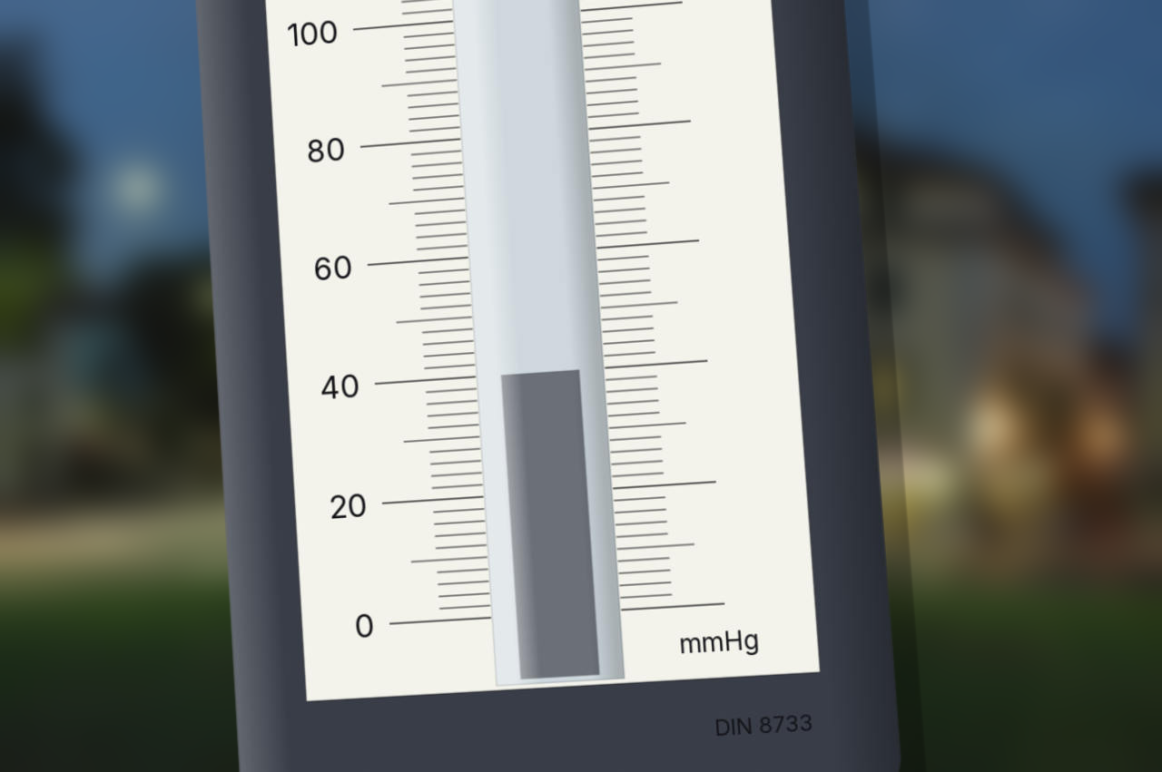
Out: 40 mmHg
